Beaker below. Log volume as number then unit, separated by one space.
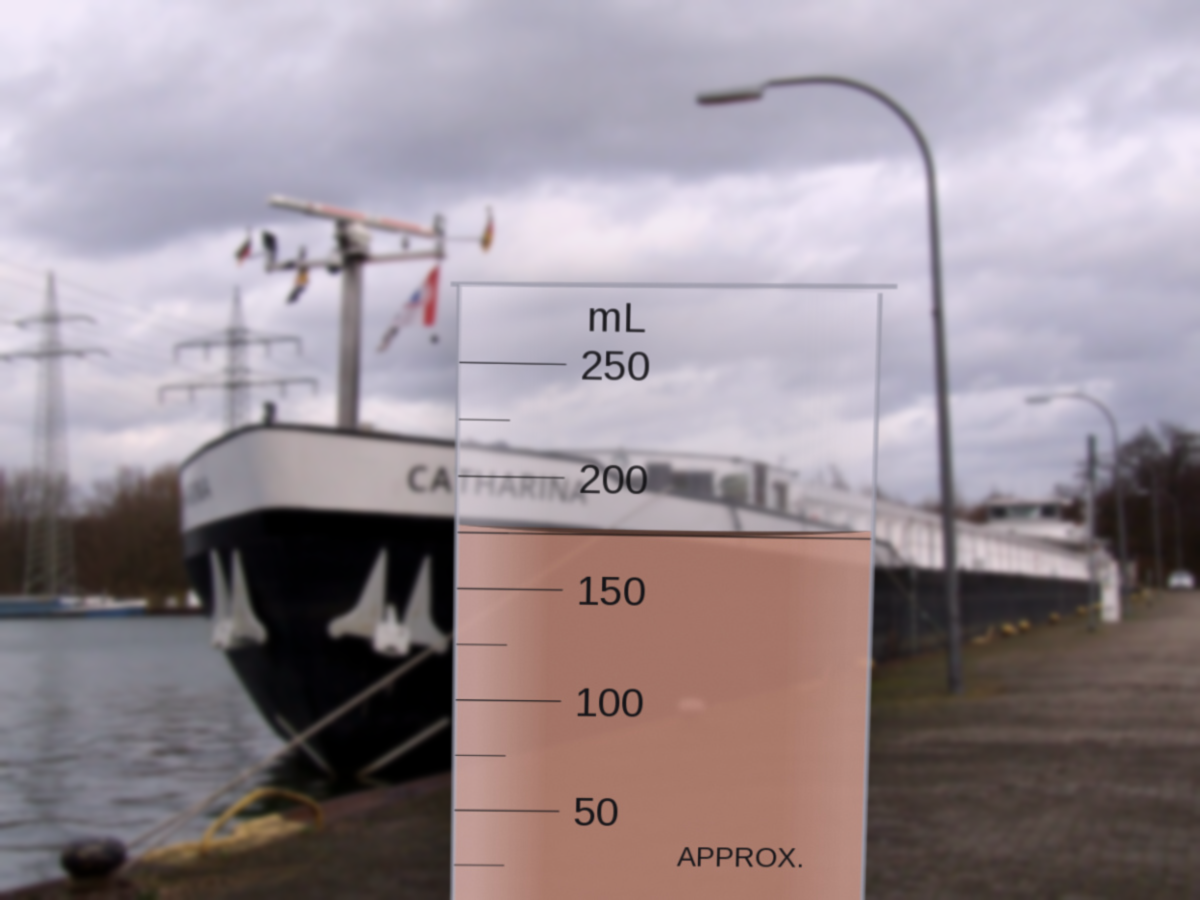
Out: 175 mL
